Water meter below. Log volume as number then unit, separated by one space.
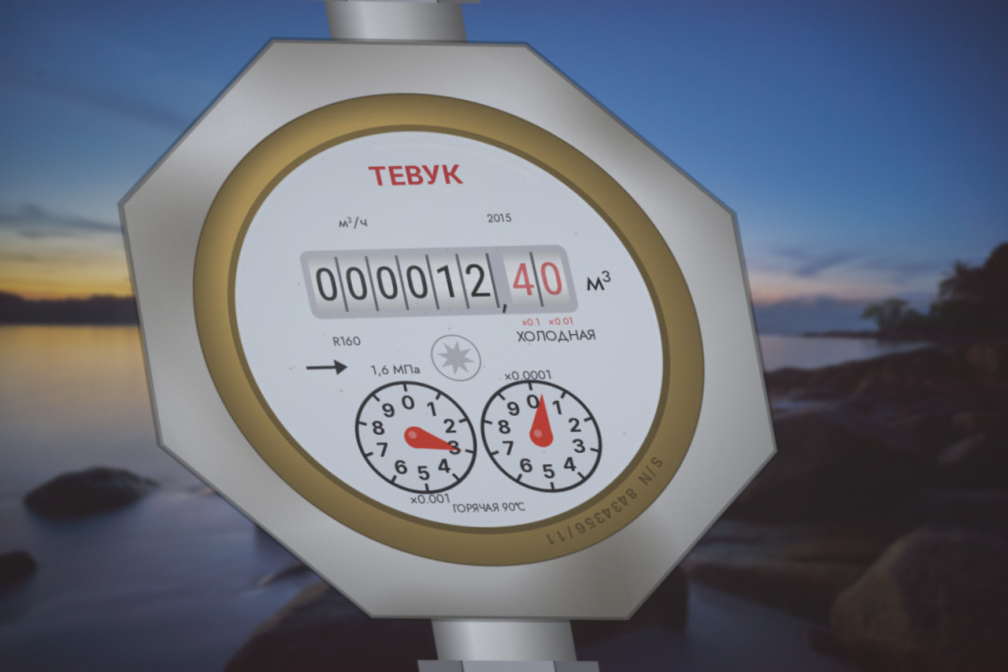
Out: 12.4030 m³
